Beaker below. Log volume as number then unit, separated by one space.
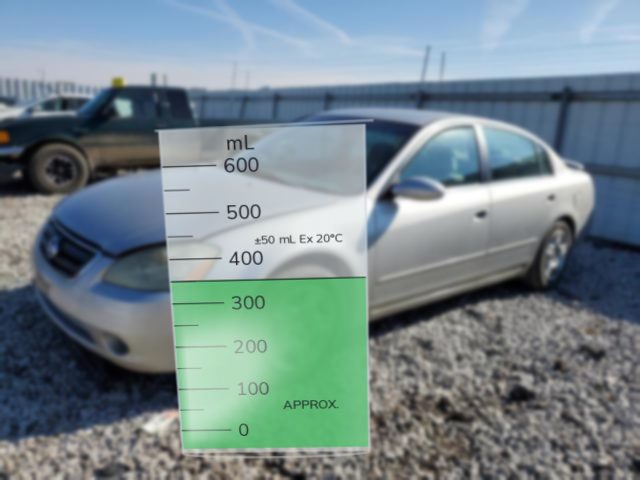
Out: 350 mL
